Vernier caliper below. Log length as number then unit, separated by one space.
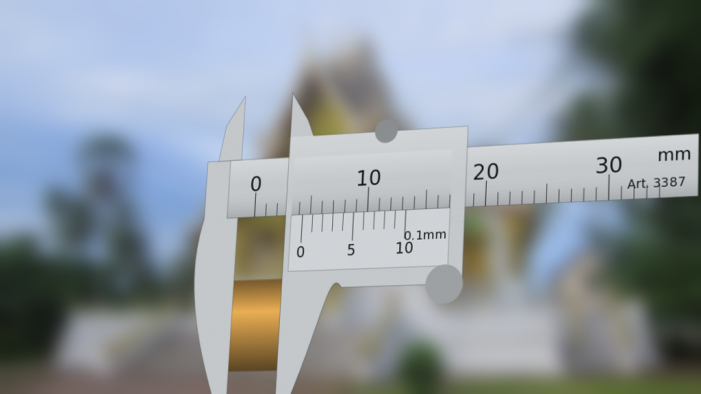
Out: 4.3 mm
